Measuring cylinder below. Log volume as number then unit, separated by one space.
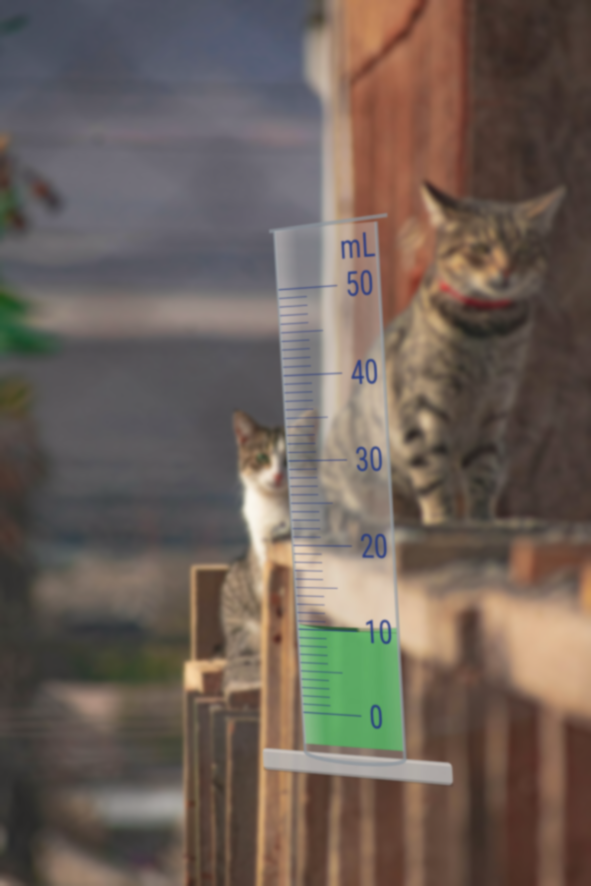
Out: 10 mL
